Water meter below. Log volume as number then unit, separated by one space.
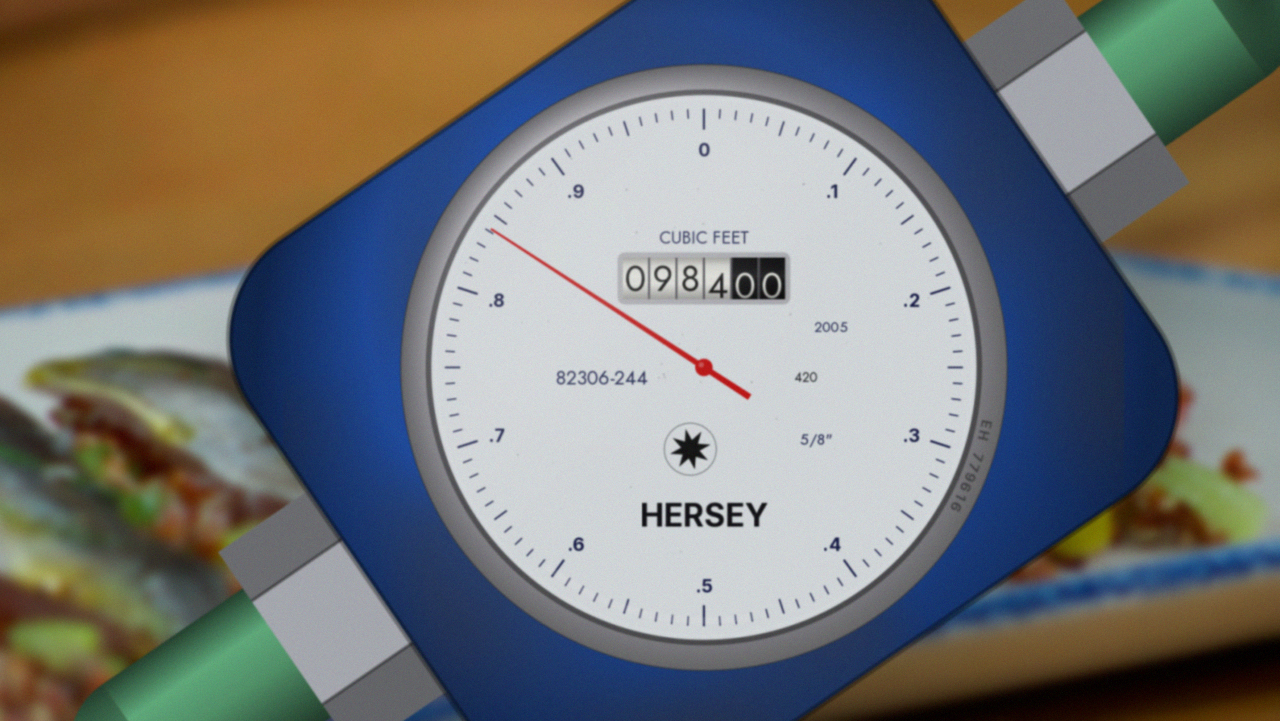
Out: 98399.84 ft³
